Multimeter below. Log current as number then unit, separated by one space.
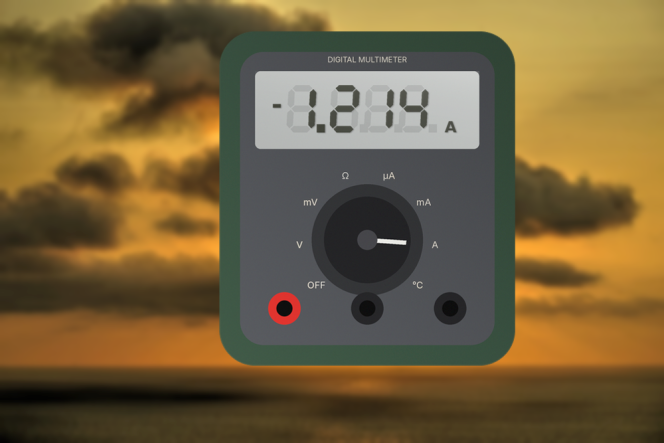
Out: -1.214 A
